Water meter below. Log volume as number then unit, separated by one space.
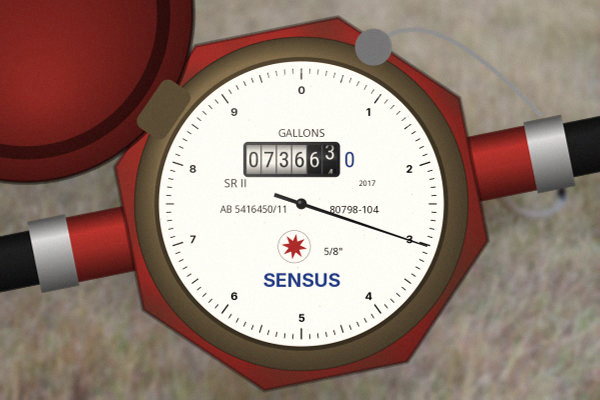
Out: 736633.0 gal
